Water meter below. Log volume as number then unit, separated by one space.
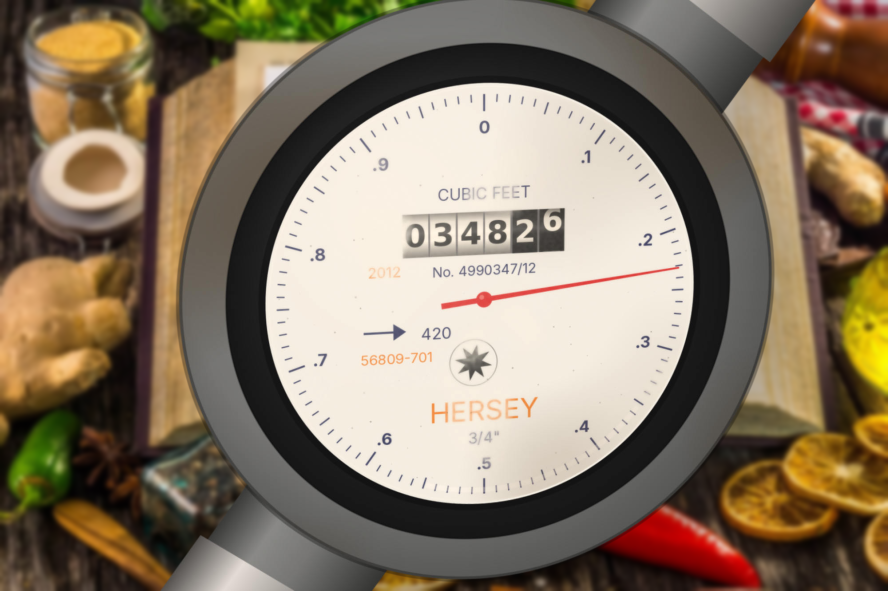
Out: 34826.23 ft³
